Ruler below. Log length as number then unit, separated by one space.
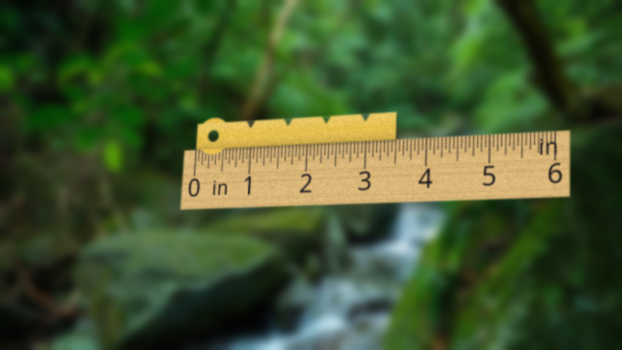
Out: 3.5 in
